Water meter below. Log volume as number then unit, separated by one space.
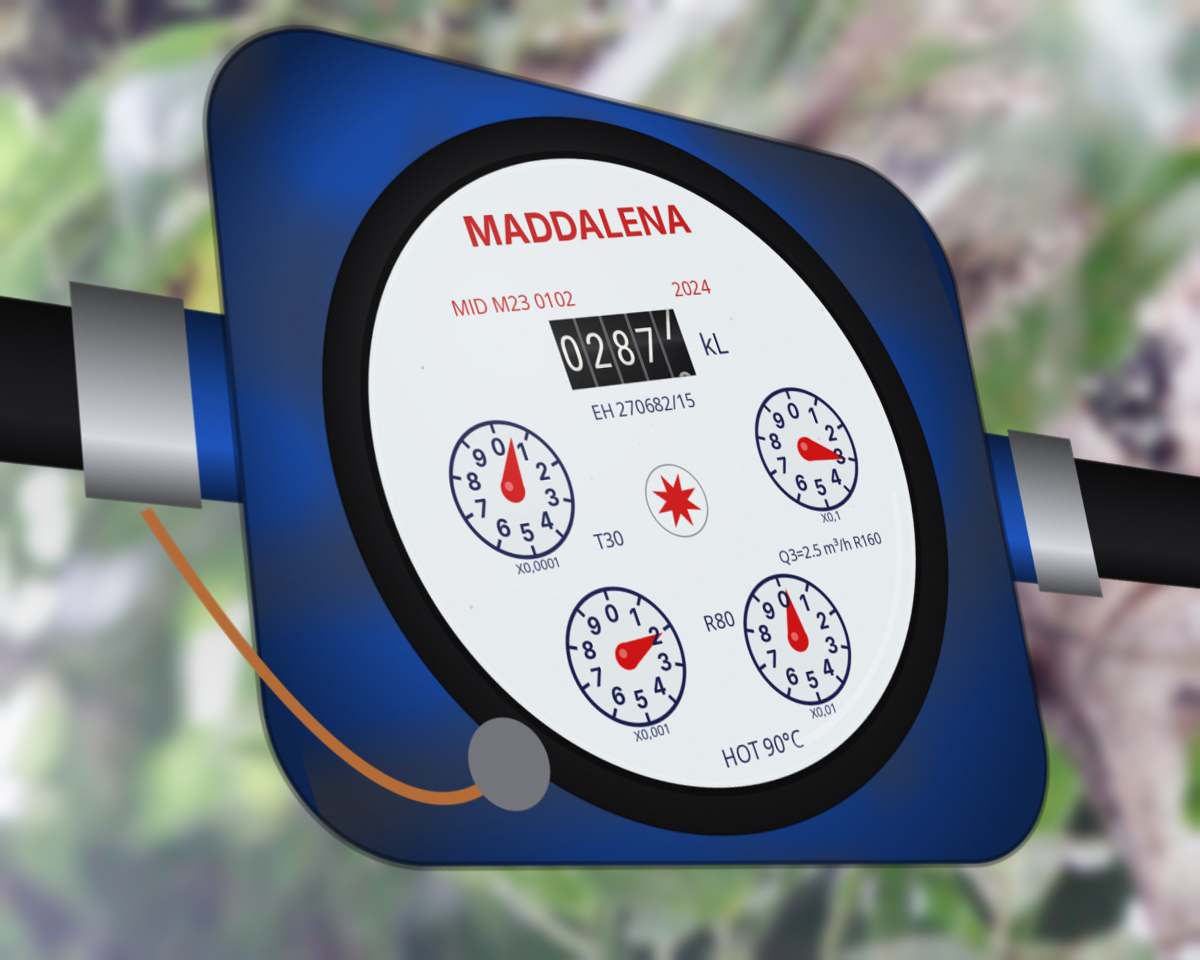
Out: 2877.3020 kL
